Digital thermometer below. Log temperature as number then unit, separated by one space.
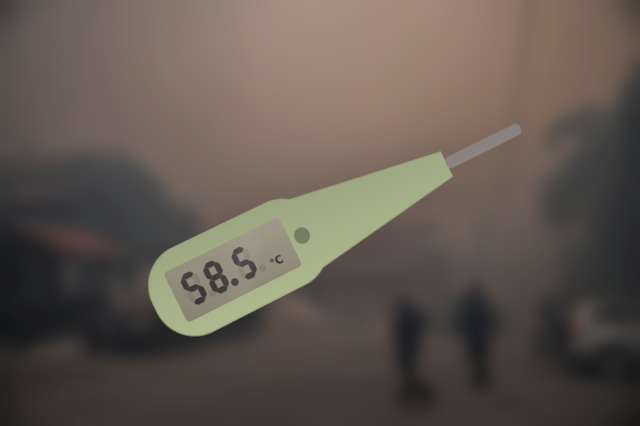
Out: 58.5 °C
